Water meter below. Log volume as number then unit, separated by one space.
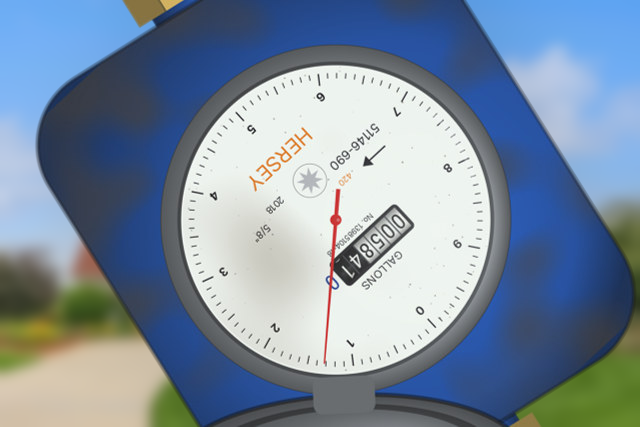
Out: 58411.3 gal
